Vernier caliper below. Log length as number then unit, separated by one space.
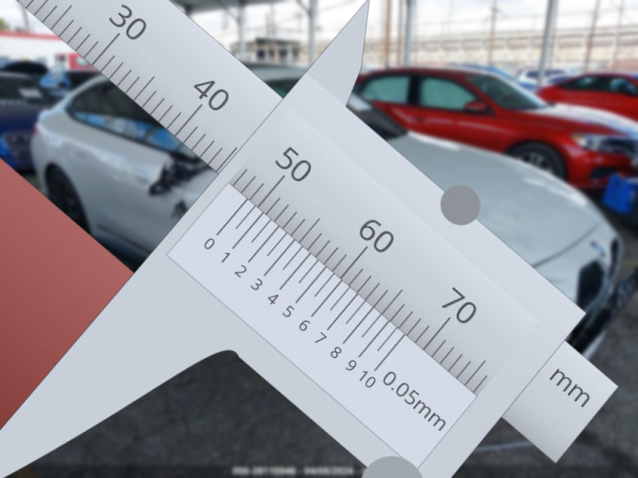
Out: 48.8 mm
